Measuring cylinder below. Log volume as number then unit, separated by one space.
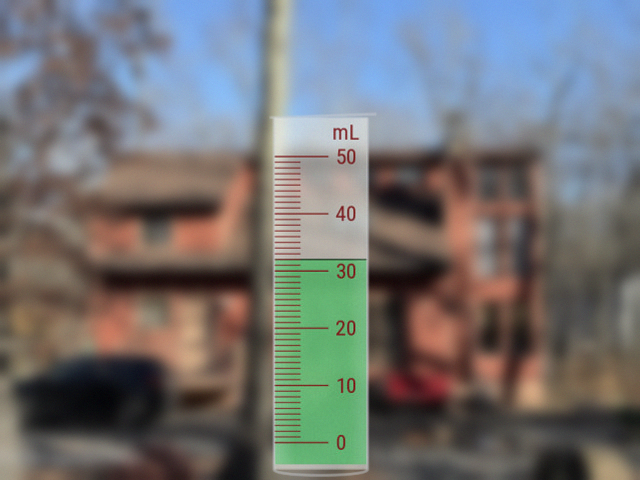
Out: 32 mL
